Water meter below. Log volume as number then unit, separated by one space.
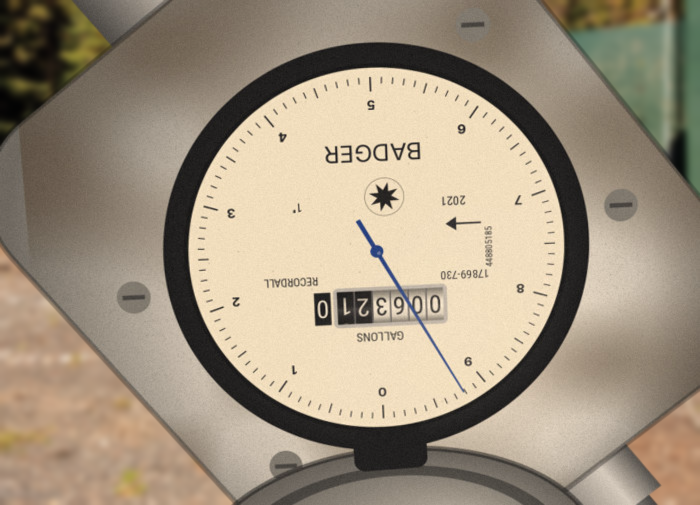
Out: 63209.2 gal
